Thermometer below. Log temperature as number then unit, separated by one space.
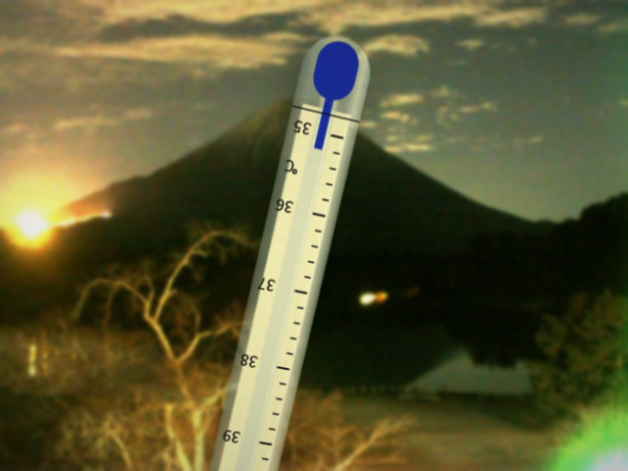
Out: 35.2 °C
